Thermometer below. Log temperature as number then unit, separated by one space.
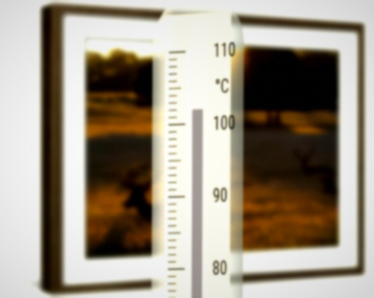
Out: 102 °C
